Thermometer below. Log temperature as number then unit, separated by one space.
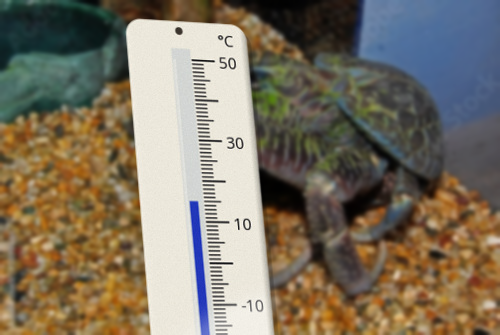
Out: 15 °C
